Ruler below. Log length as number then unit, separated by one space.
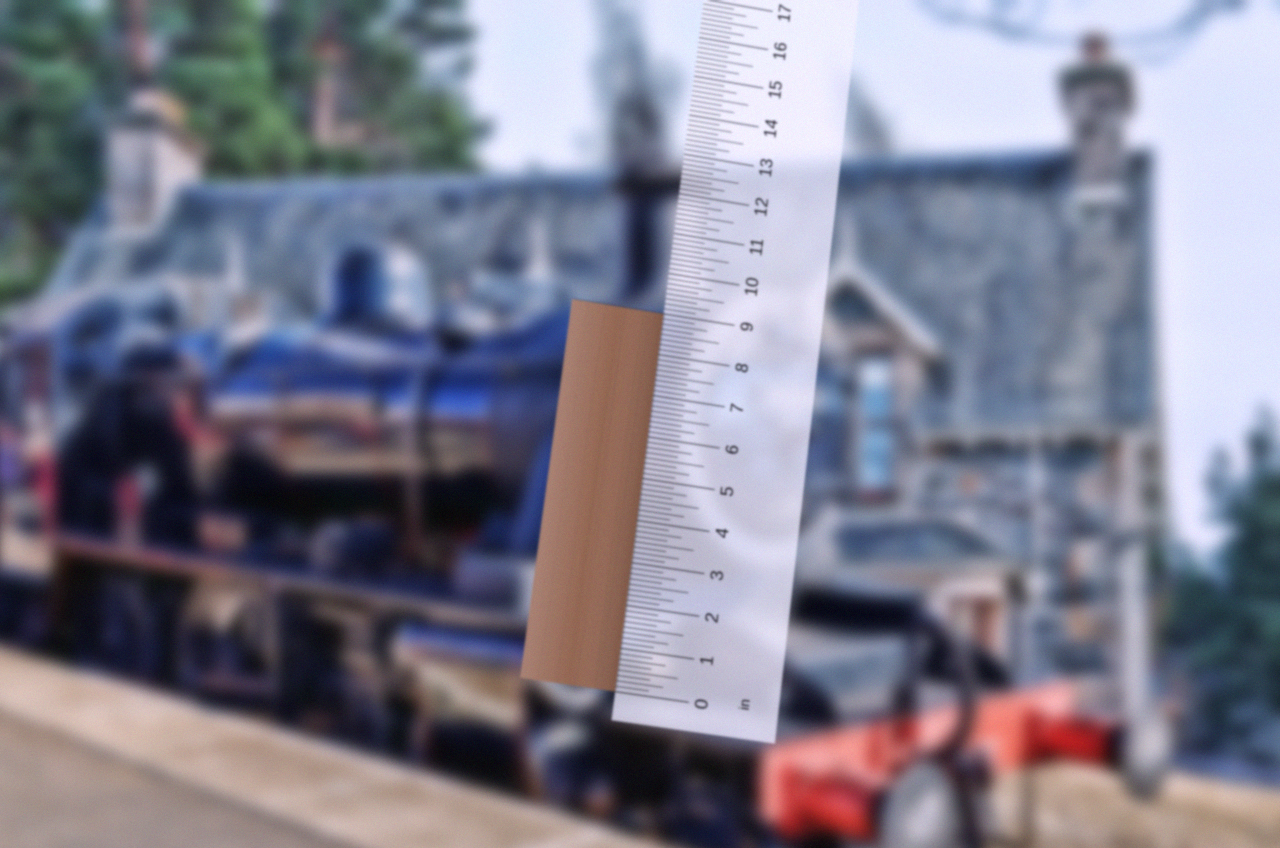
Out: 9 in
